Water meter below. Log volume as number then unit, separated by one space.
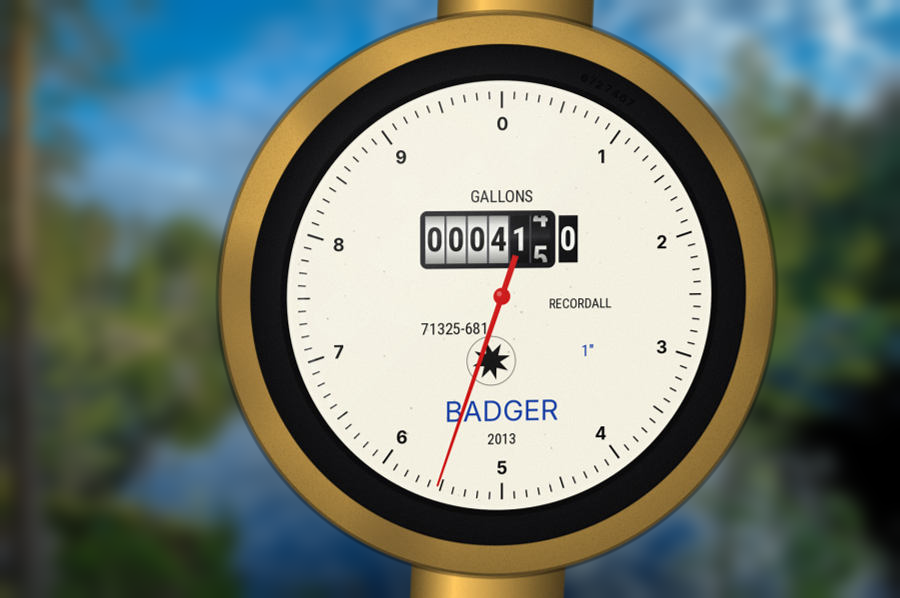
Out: 4145.5 gal
